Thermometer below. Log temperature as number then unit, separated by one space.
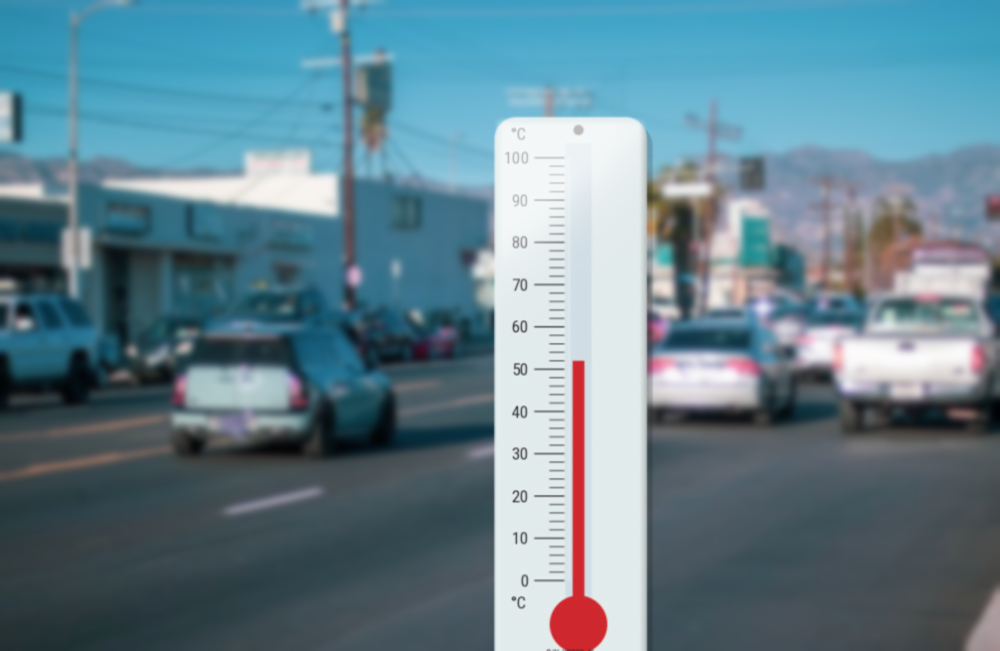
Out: 52 °C
